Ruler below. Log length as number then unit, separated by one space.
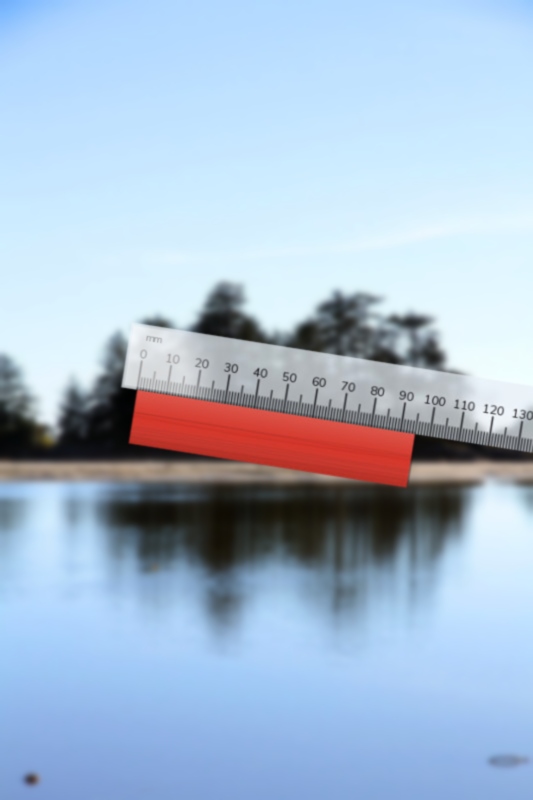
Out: 95 mm
